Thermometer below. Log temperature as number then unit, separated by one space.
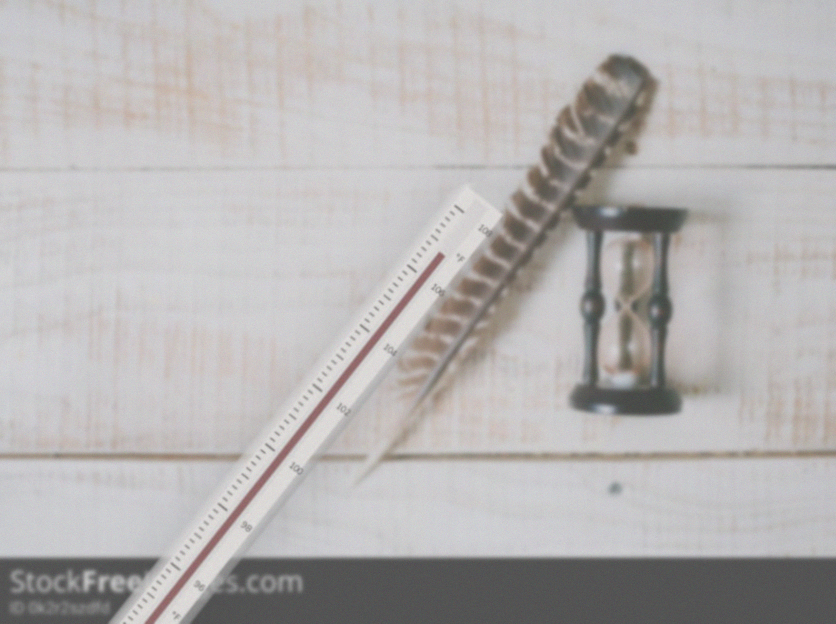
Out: 106.8 °F
